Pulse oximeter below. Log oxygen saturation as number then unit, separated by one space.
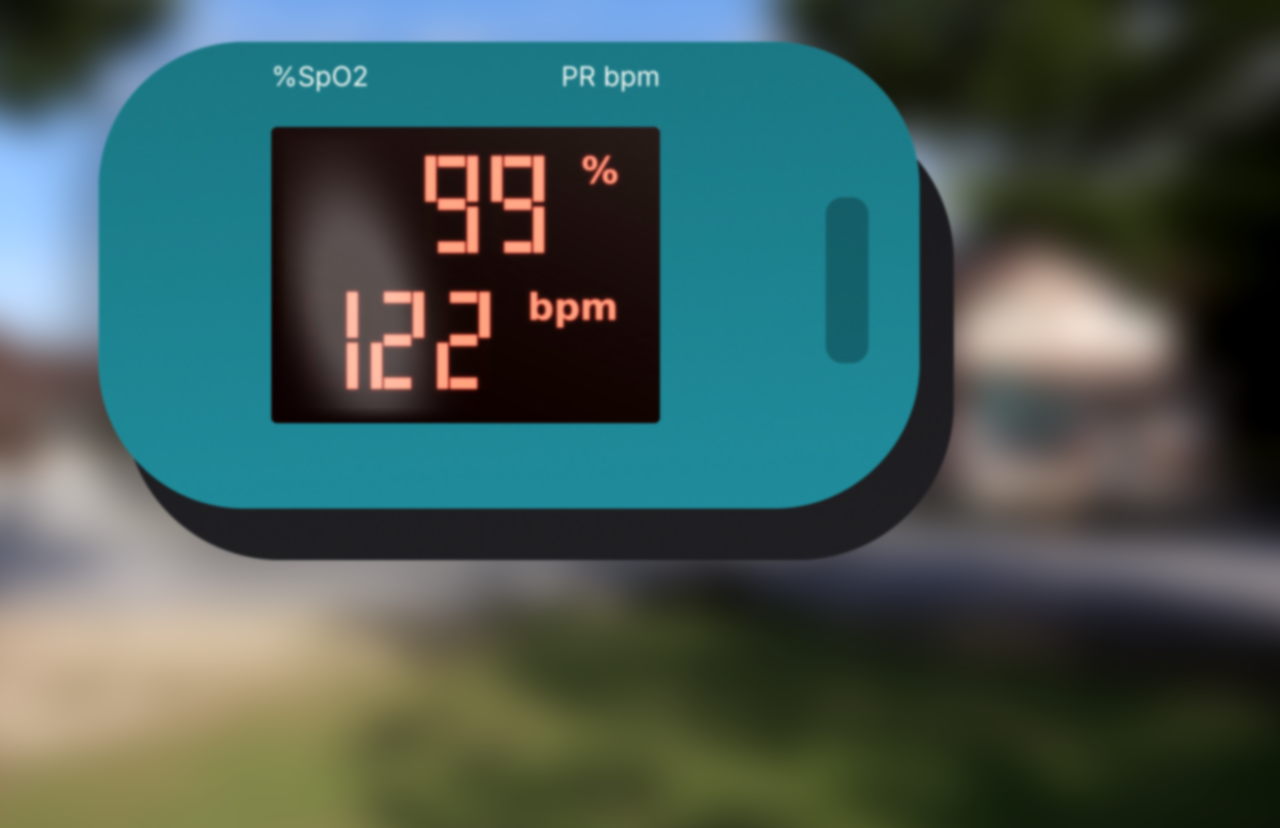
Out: 99 %
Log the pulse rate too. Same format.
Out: 122 bpm
